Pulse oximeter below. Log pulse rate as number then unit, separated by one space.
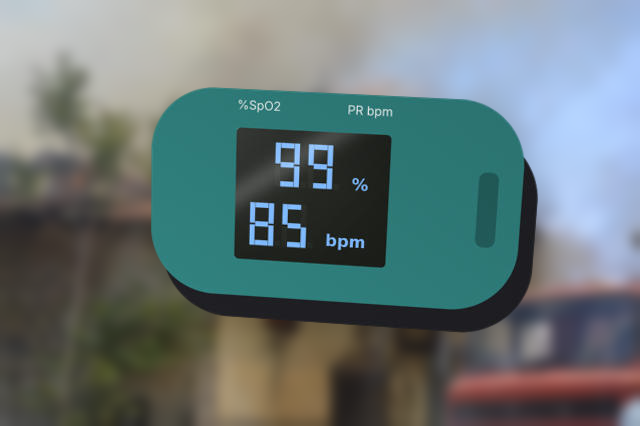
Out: 85 bpm
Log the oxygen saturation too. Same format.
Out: 99 %
